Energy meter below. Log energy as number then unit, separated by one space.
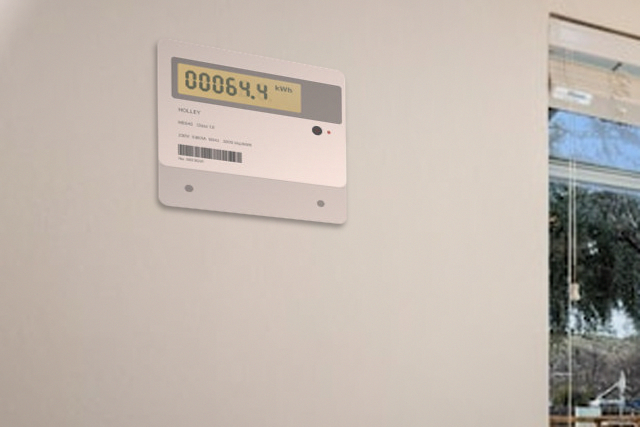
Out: 64.4 kWh
